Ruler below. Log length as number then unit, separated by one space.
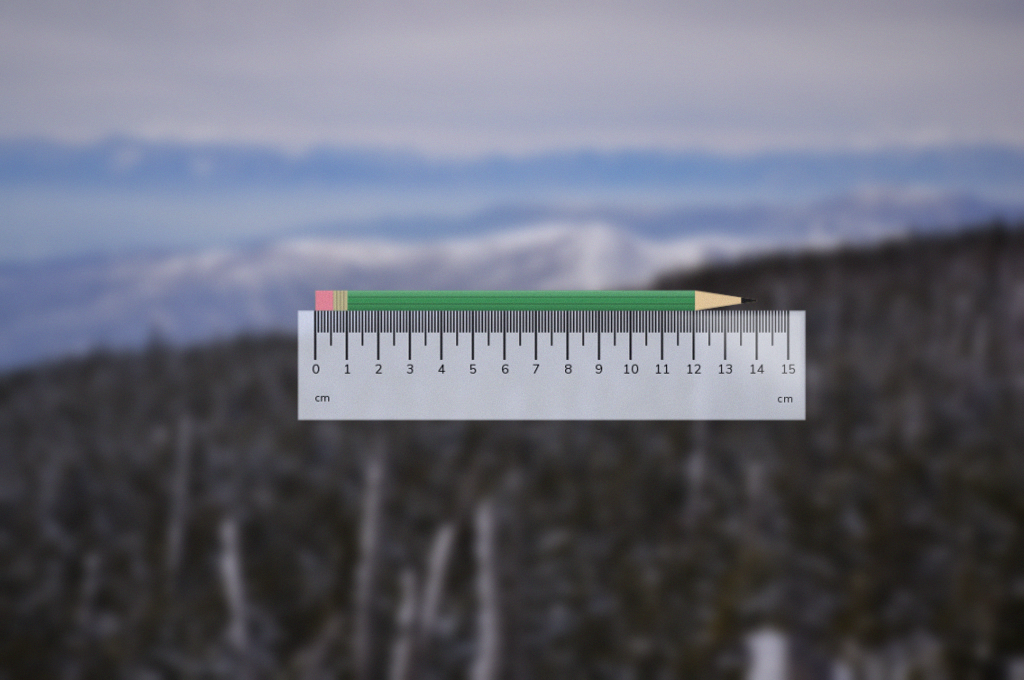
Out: 14 cm
